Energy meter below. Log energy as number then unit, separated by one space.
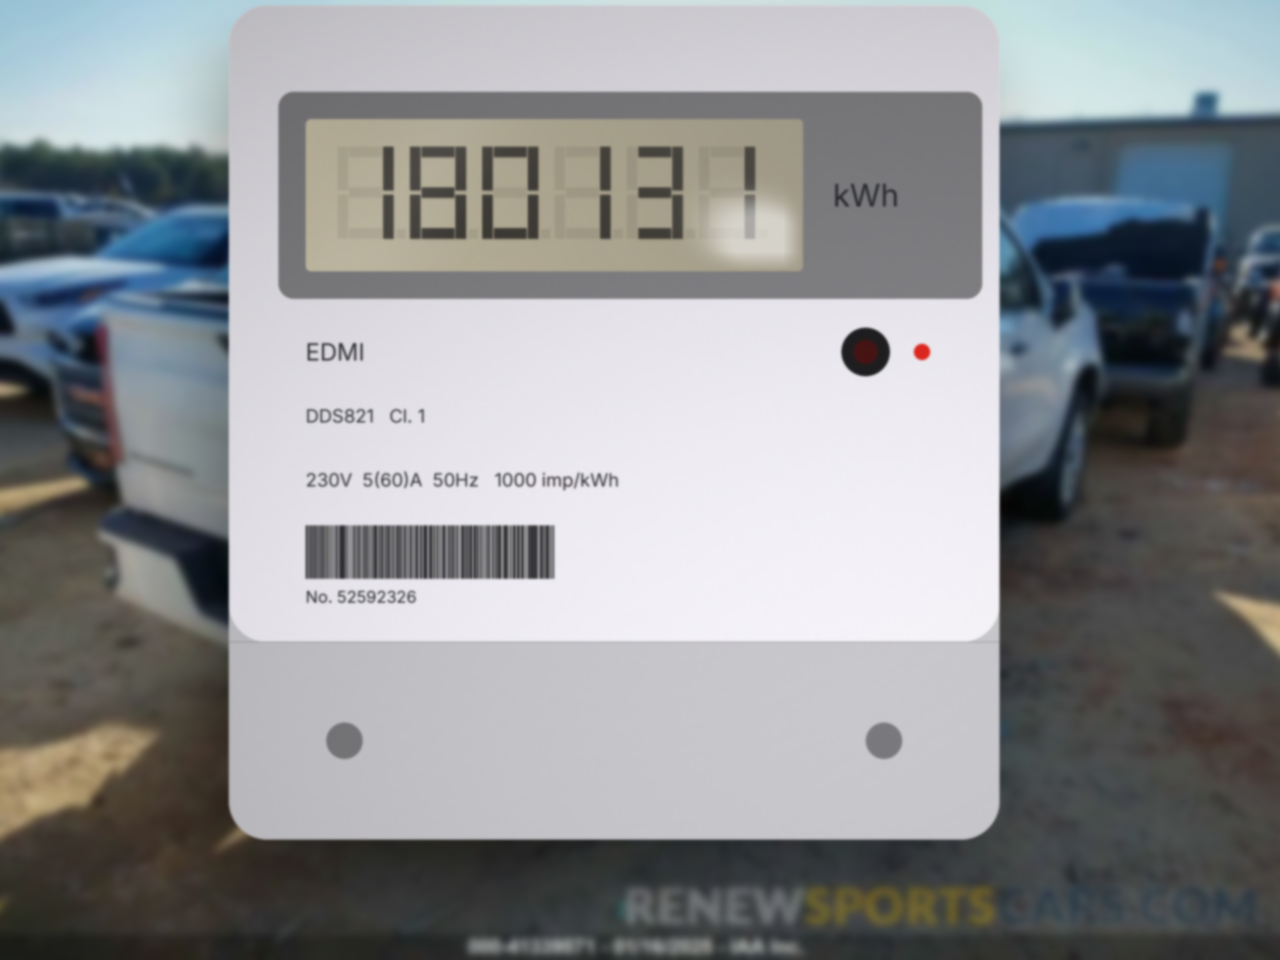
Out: 180131 kWh
